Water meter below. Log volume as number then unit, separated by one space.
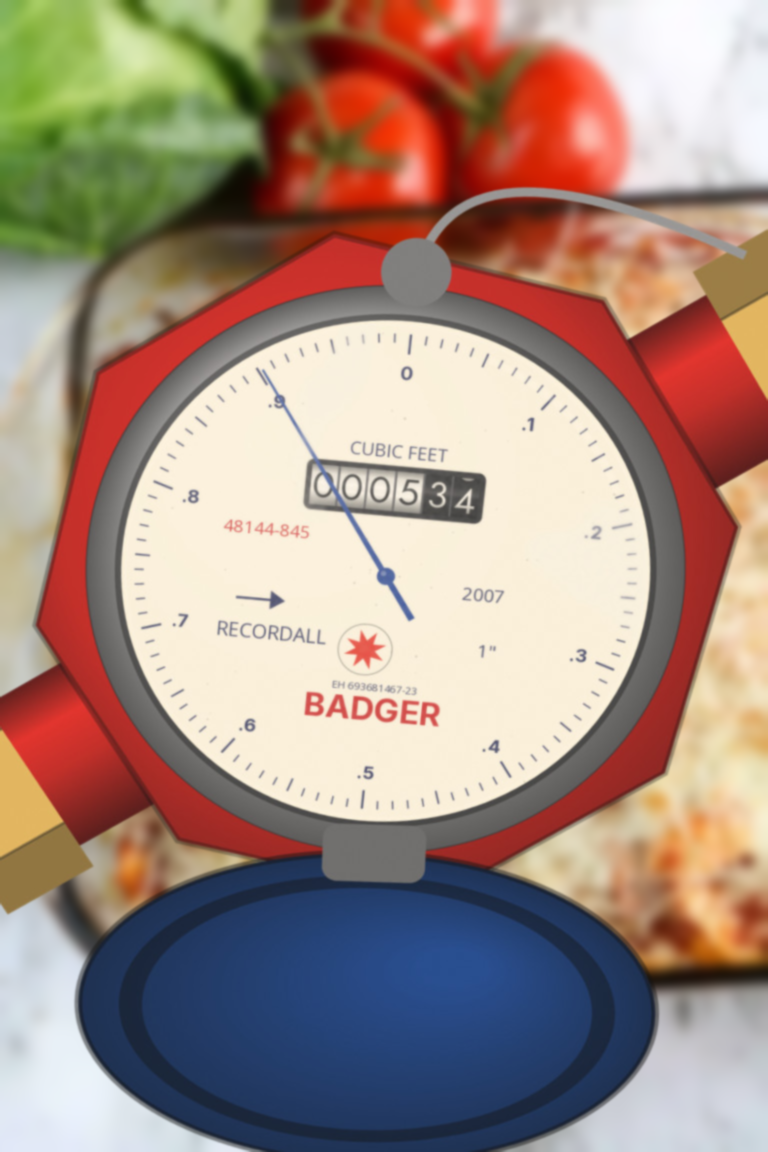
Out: 533.90 ft³
